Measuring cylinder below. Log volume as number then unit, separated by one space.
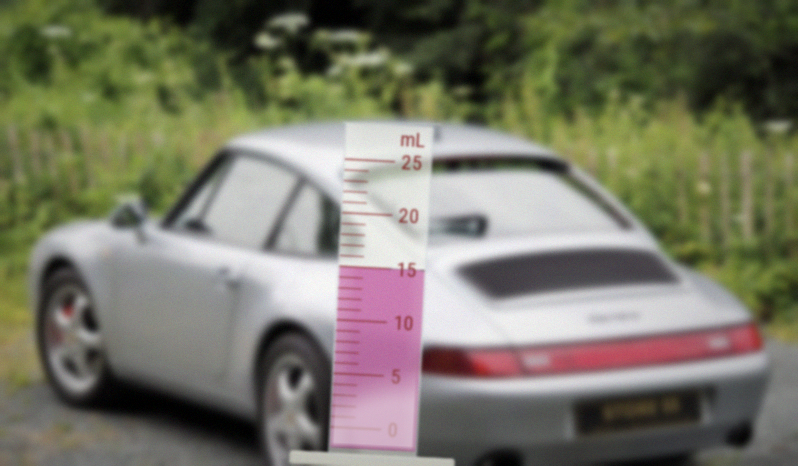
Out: 15 mL
